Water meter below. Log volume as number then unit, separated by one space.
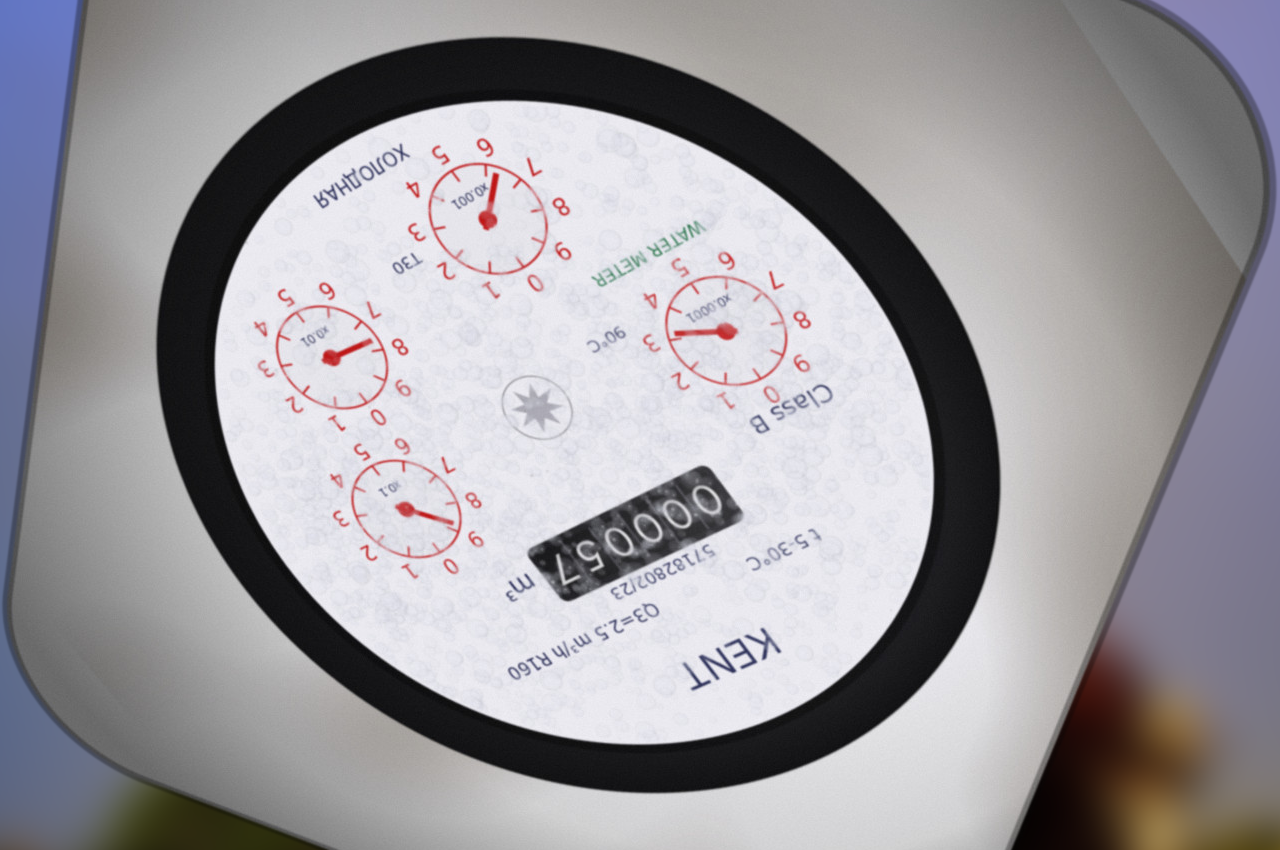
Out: 57.8763 m³
